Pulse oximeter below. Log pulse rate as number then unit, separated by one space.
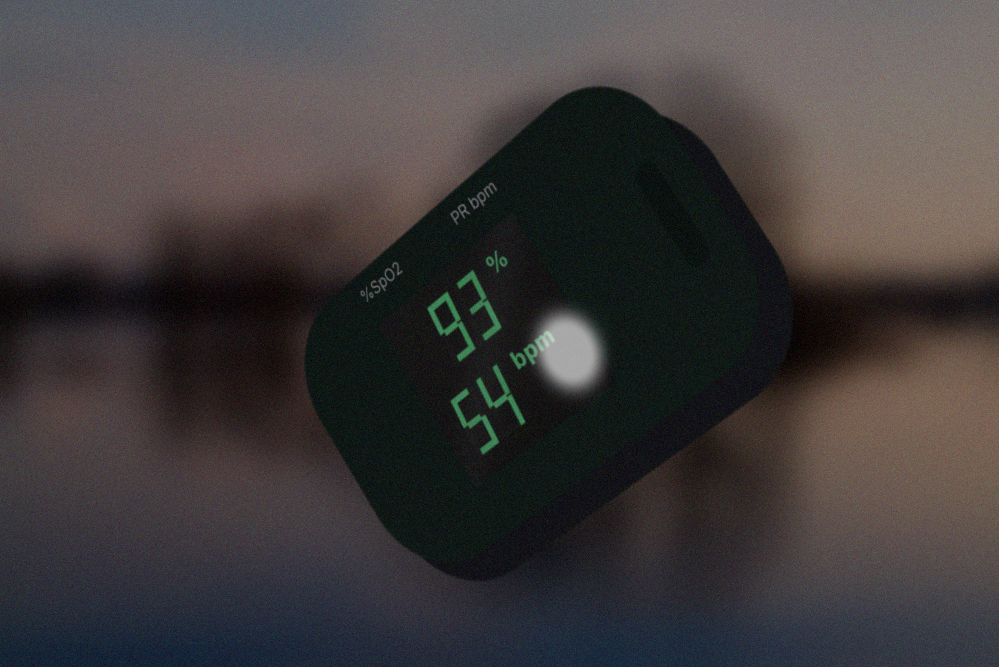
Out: 54 bpm
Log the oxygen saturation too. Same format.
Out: 93 %
